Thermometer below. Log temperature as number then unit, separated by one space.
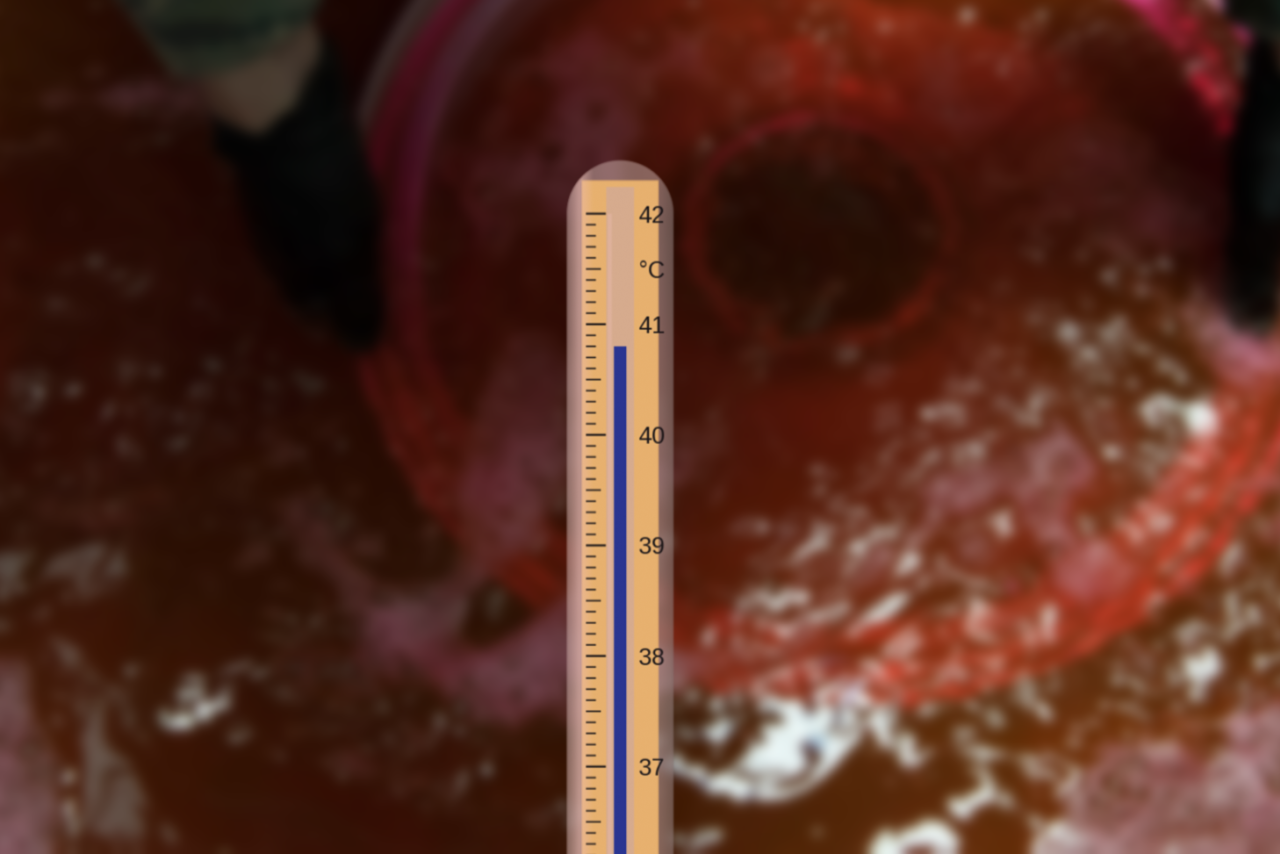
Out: 40.8 °C
